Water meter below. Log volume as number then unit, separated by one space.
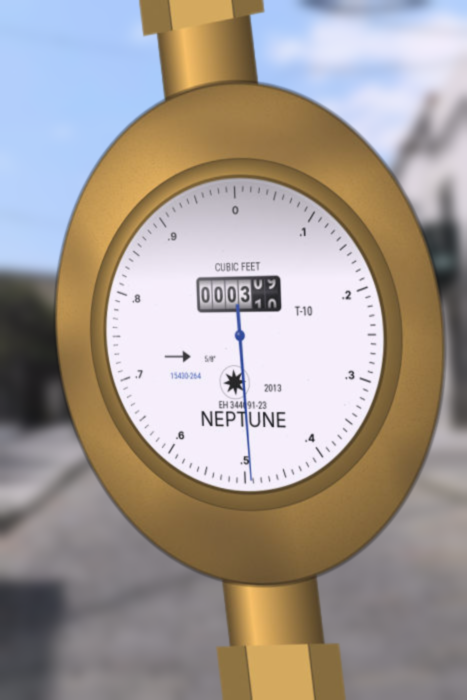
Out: 309.49 ft³
